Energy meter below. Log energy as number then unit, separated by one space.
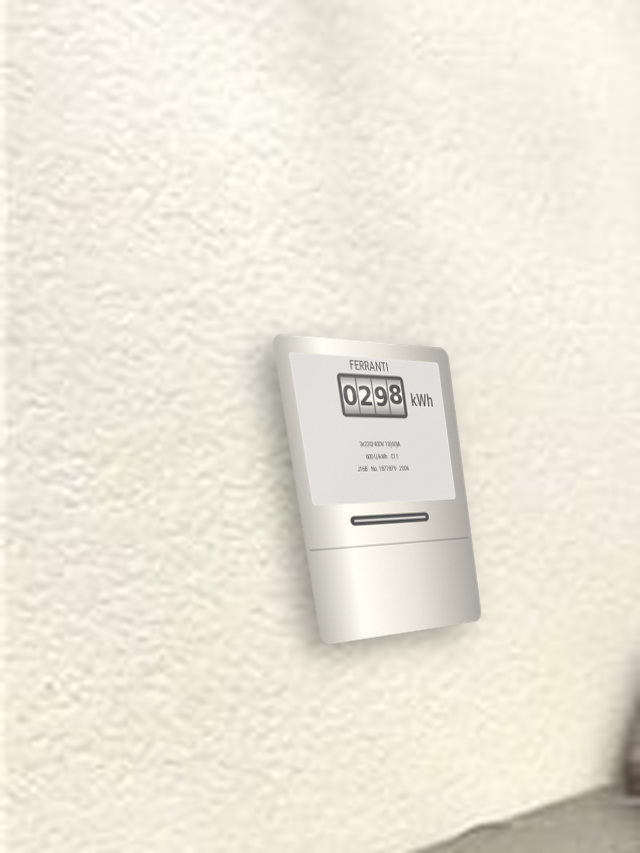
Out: 298 kWh
